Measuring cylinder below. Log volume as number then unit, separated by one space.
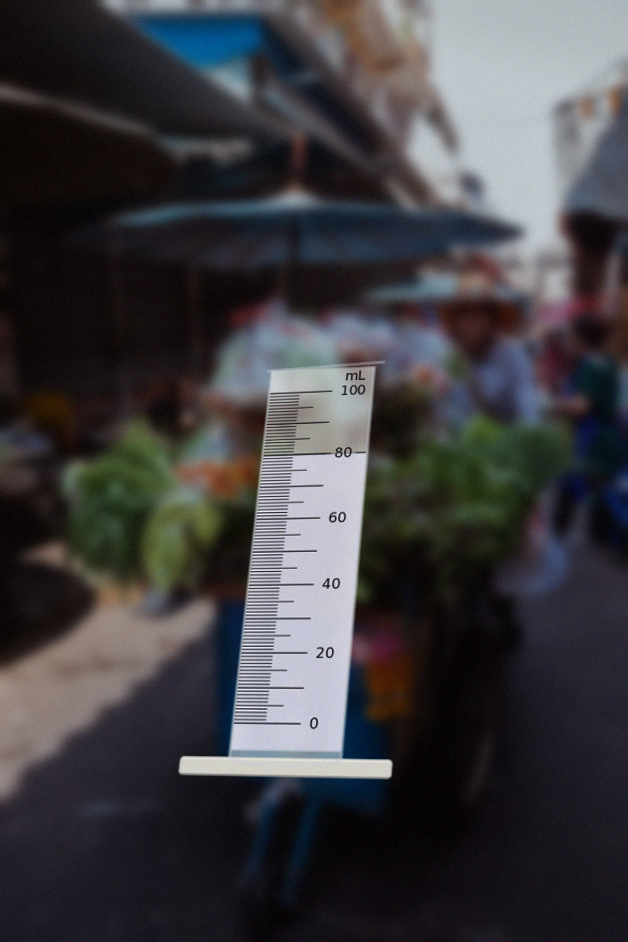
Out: 80 mL
